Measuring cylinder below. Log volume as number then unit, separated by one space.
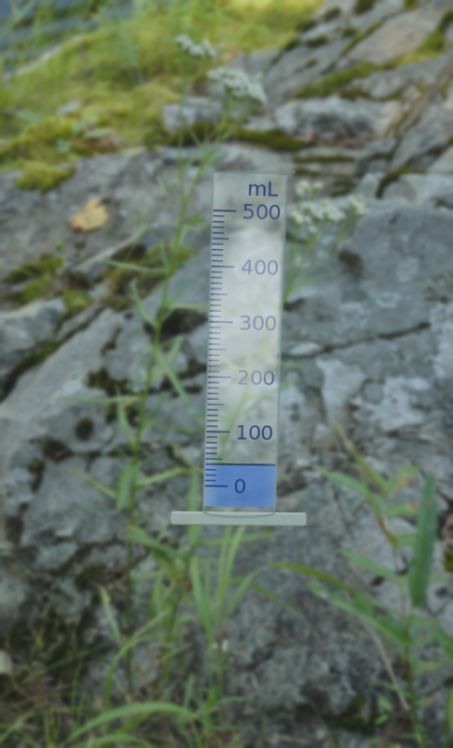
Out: 40 mL
